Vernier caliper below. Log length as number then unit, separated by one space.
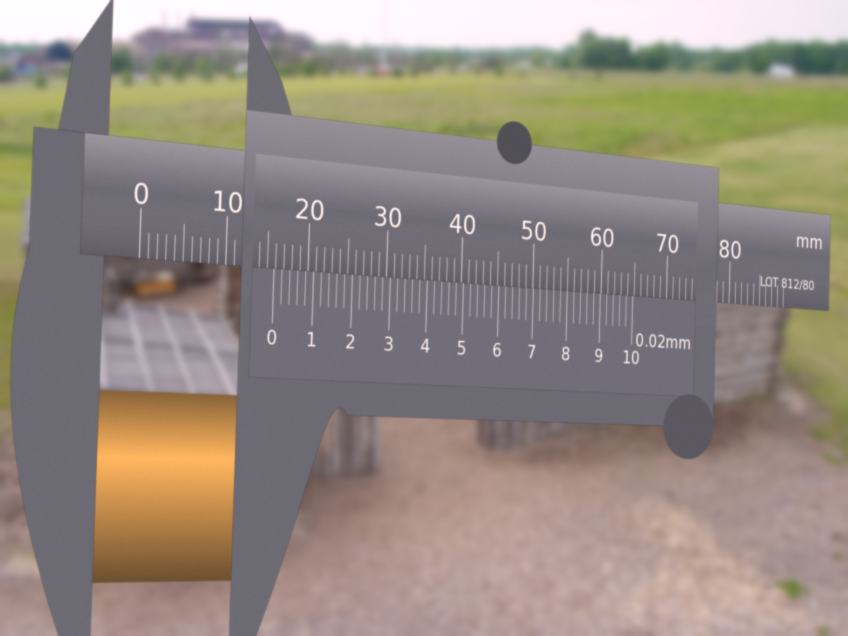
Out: 15.8 mm
